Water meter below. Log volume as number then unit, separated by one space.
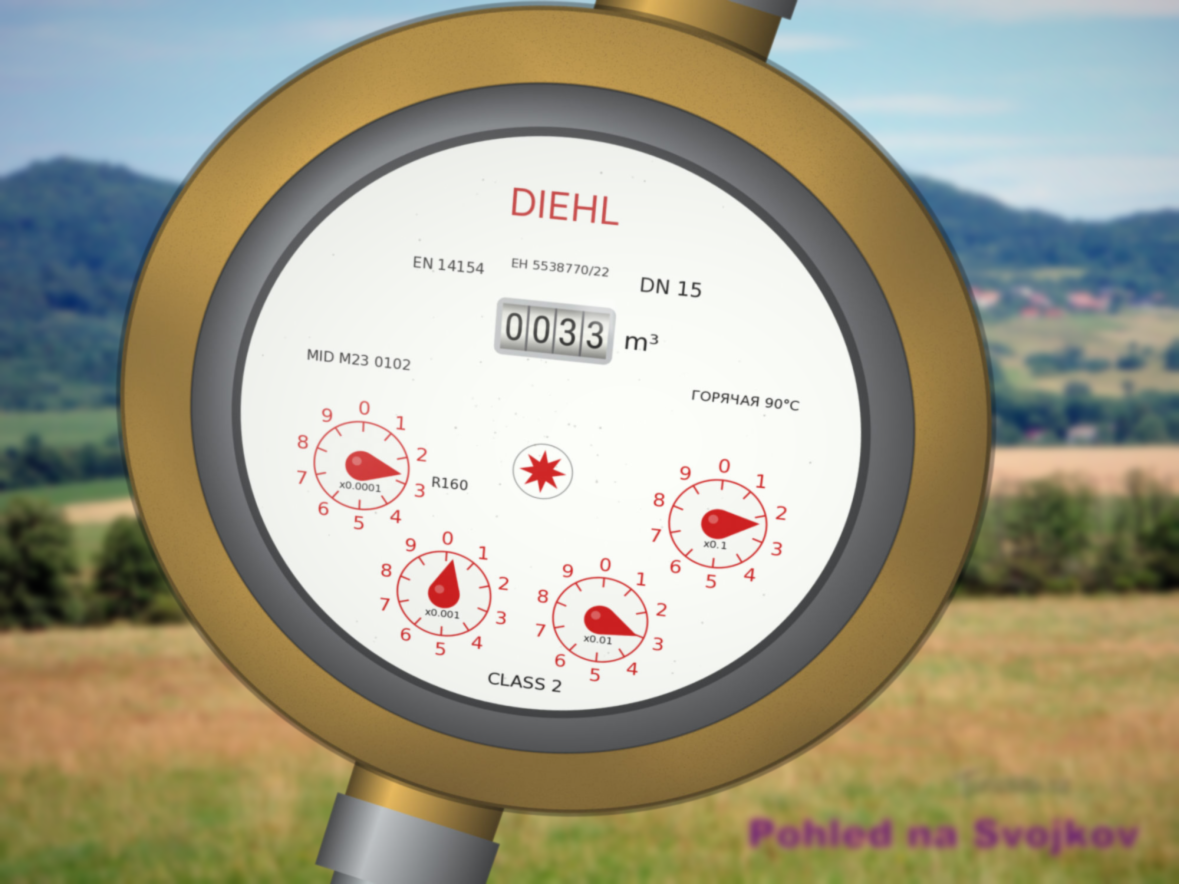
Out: 33.2302 m³
